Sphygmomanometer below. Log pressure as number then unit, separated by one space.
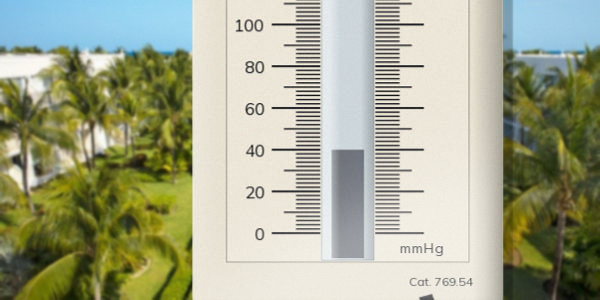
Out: 40 mmHg
